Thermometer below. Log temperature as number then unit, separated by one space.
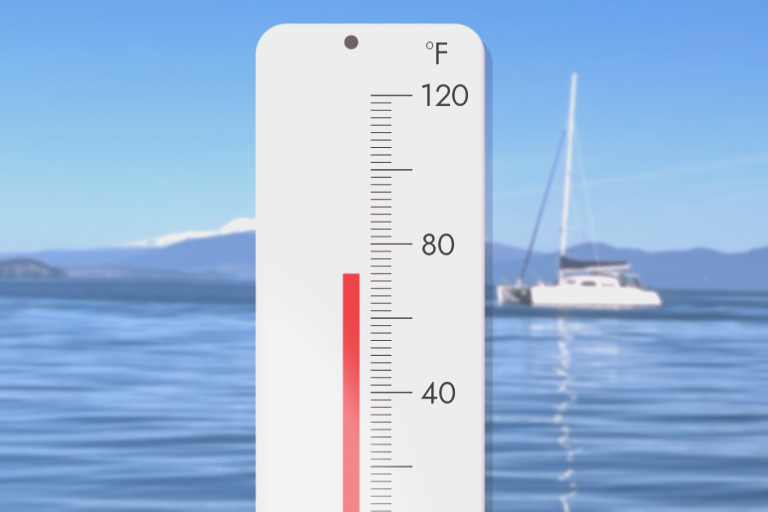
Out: 72 °F
